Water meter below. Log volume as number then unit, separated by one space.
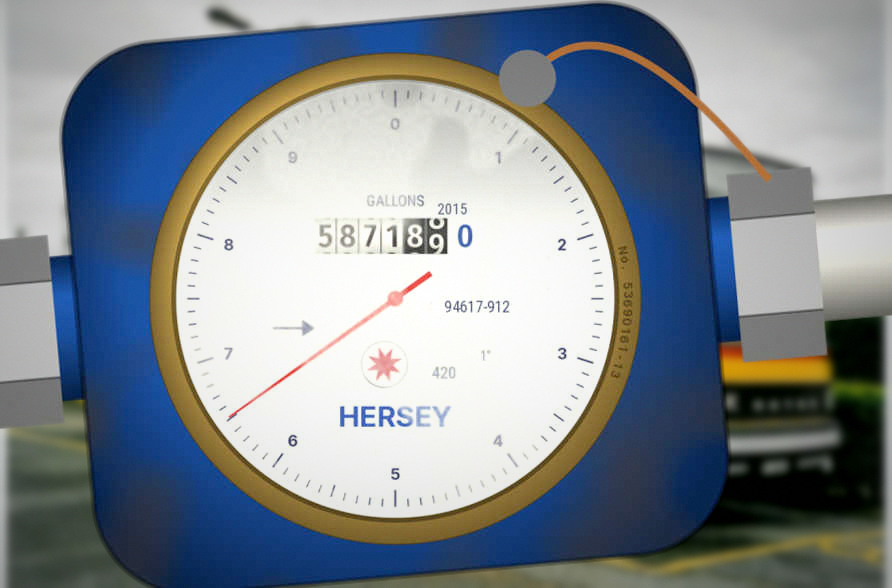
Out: 5871886.5 gal
